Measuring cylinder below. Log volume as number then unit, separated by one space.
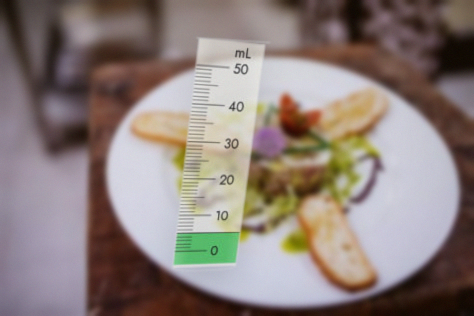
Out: 5 mL
